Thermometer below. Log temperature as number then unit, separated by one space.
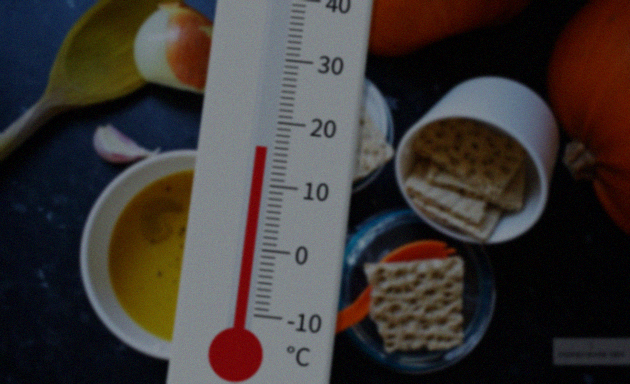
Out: 16 °C
